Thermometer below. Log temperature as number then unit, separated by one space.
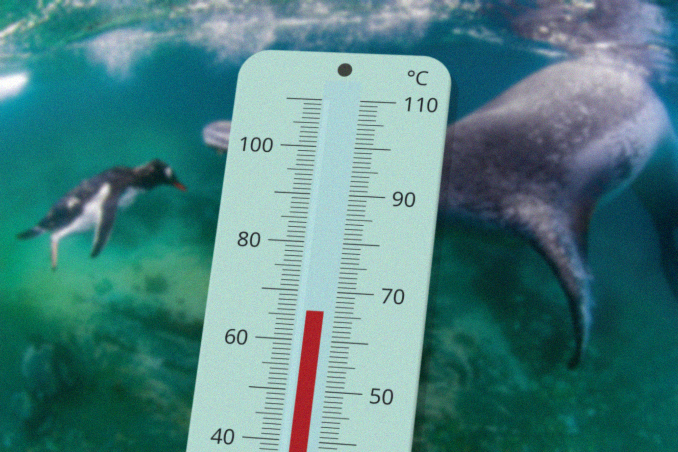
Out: 66 °C
